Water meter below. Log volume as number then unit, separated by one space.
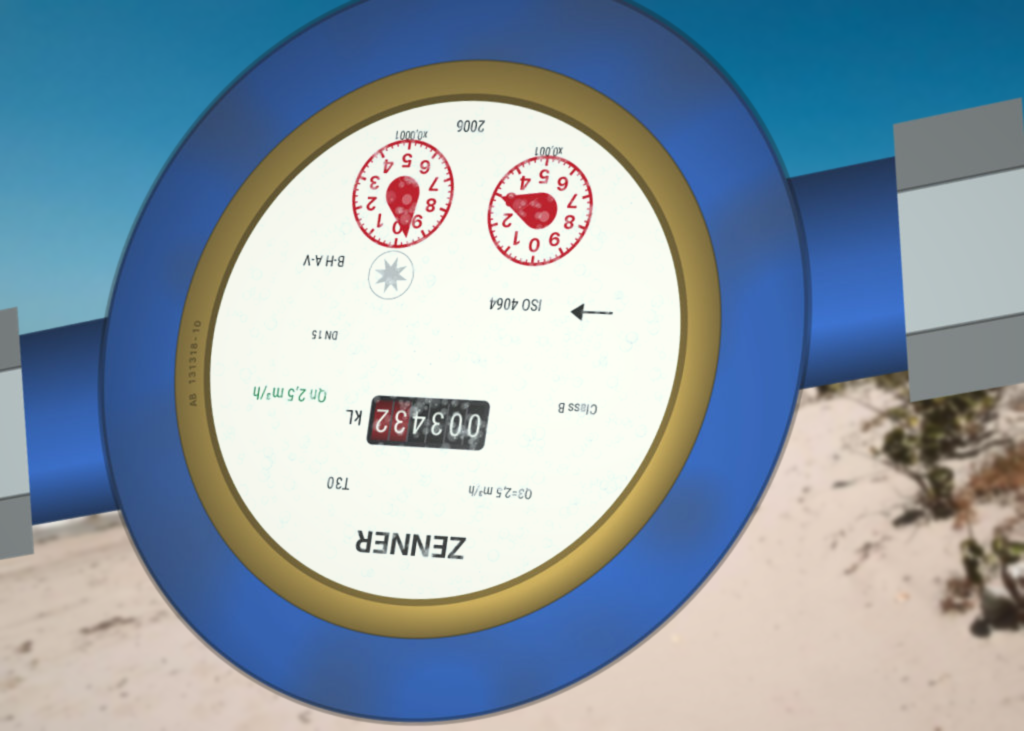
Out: 34.3229 kL
